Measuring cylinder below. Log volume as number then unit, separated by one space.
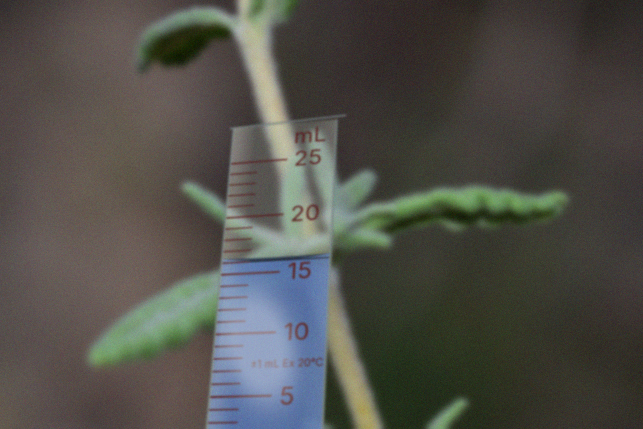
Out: 16 mL
